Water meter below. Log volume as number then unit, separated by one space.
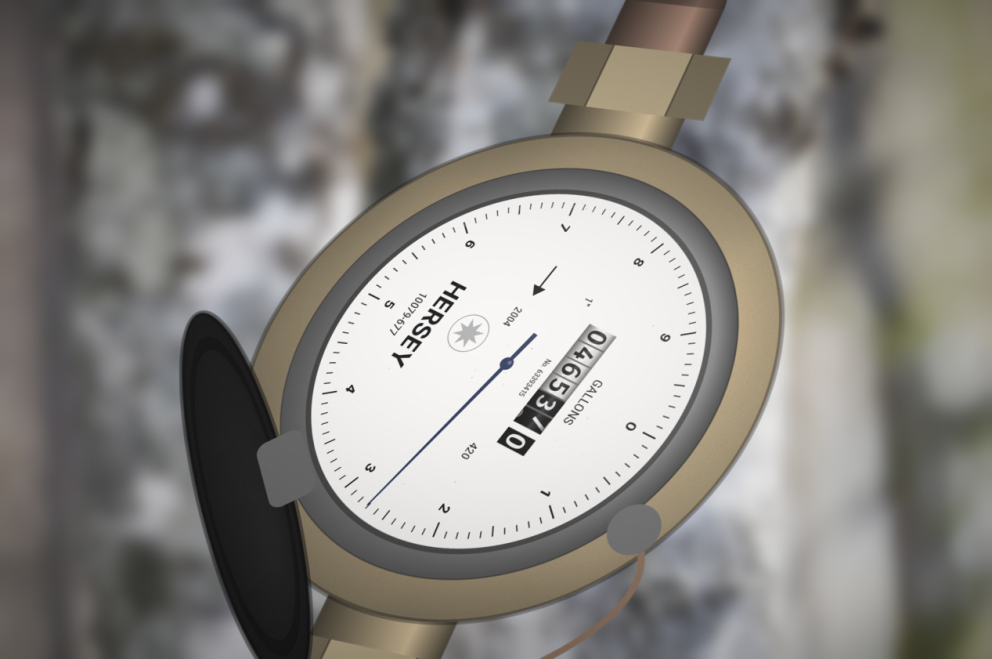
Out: 465372.7 gal
